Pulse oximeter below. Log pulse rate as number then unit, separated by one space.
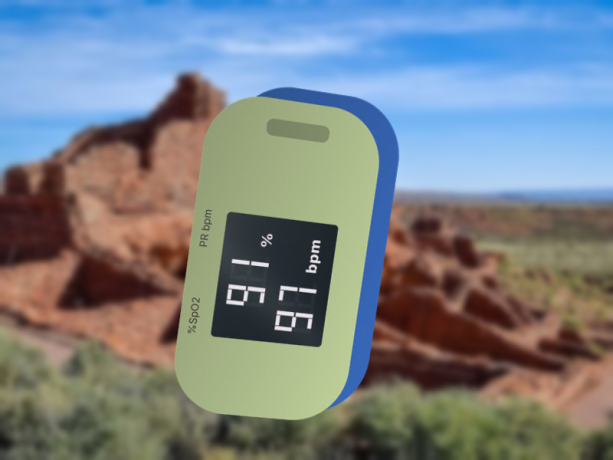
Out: 97 bpm
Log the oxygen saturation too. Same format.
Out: 91 %
